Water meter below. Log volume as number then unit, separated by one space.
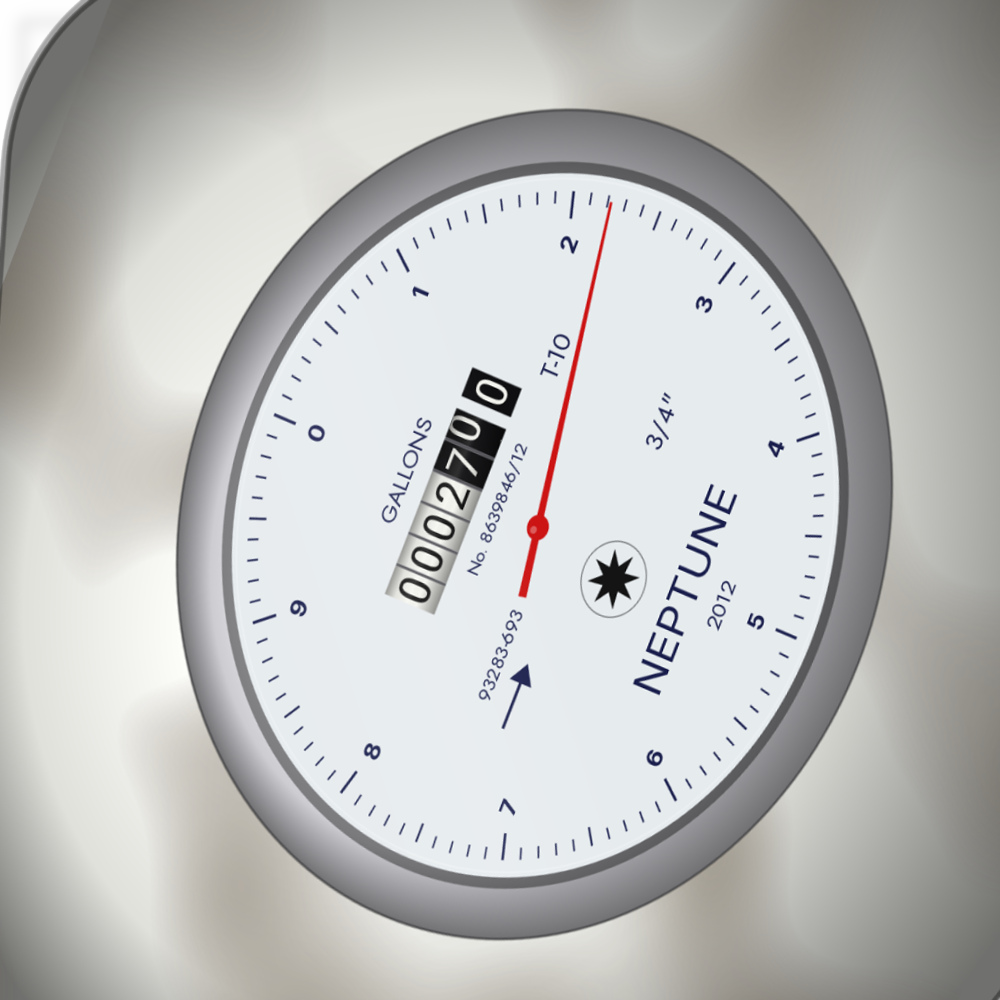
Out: 2702.2 gal
